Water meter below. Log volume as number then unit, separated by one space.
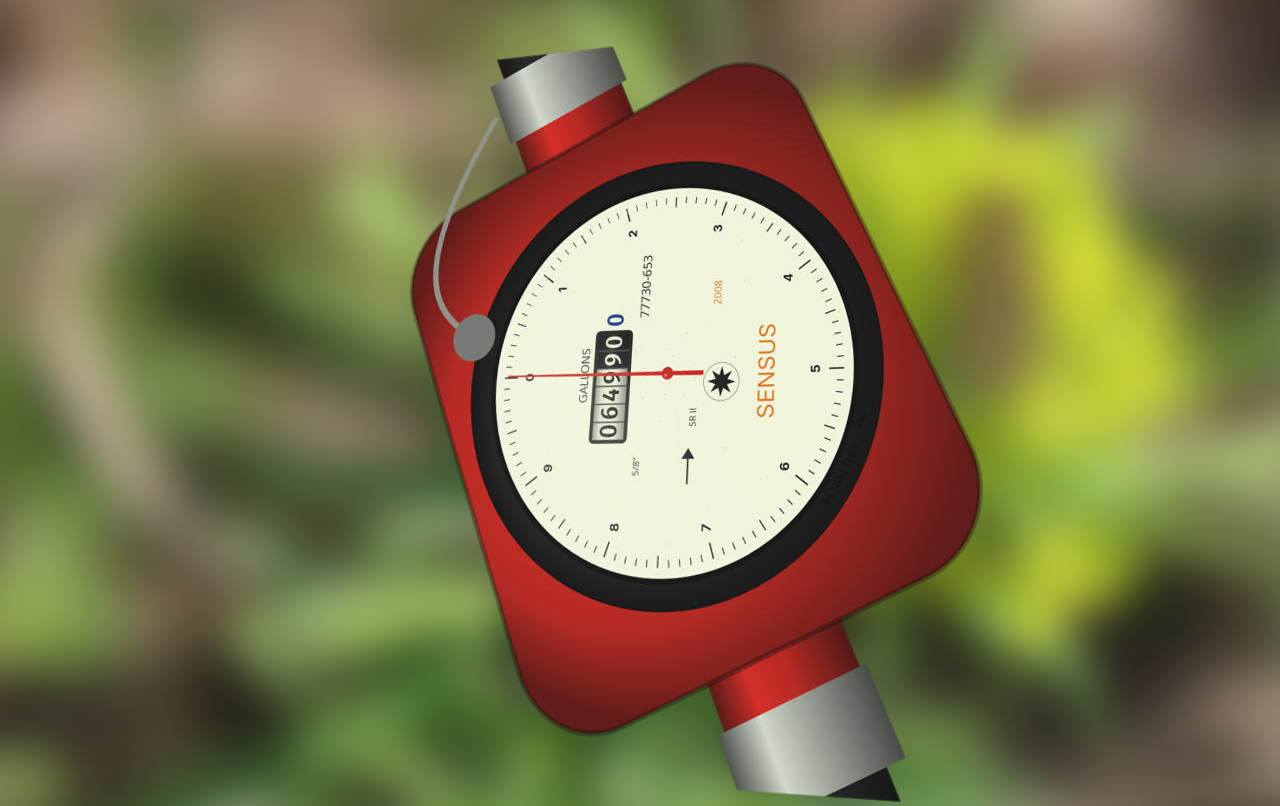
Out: 649900.0 gal
